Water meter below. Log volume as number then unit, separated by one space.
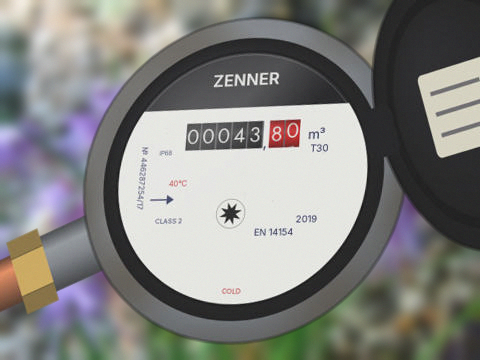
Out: 43.80 m³
